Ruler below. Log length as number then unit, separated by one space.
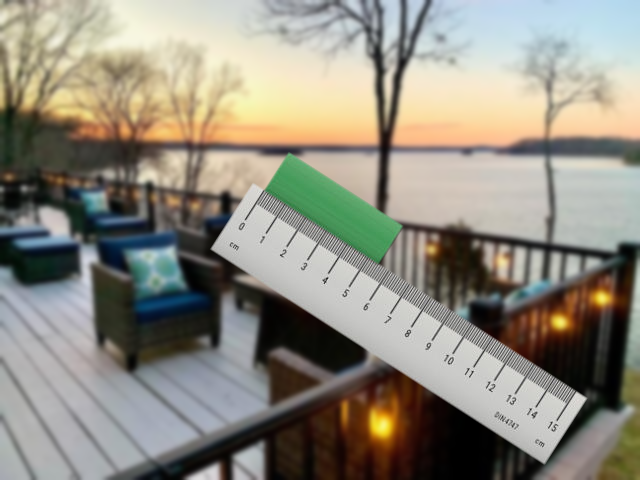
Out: 5.5 cm
